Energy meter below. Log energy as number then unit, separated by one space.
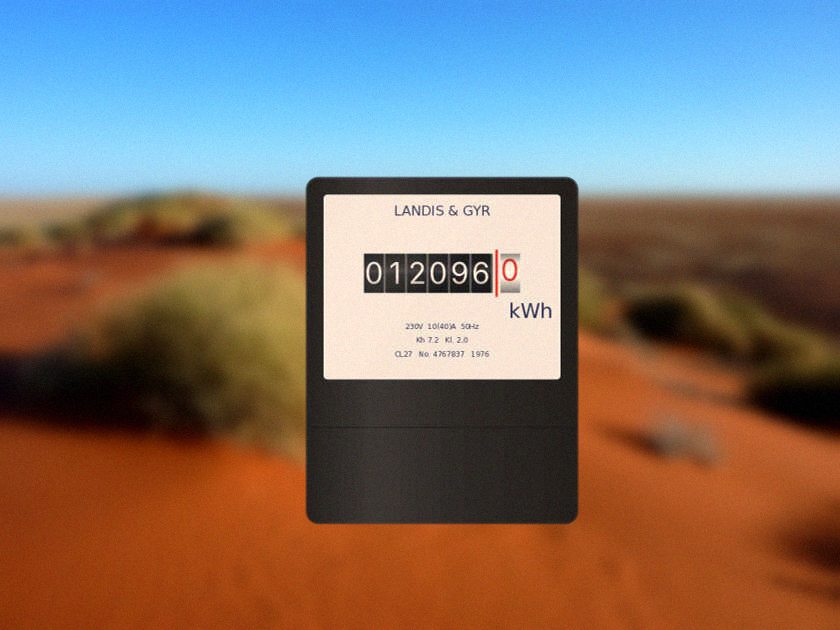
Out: 12096.0 kWh
